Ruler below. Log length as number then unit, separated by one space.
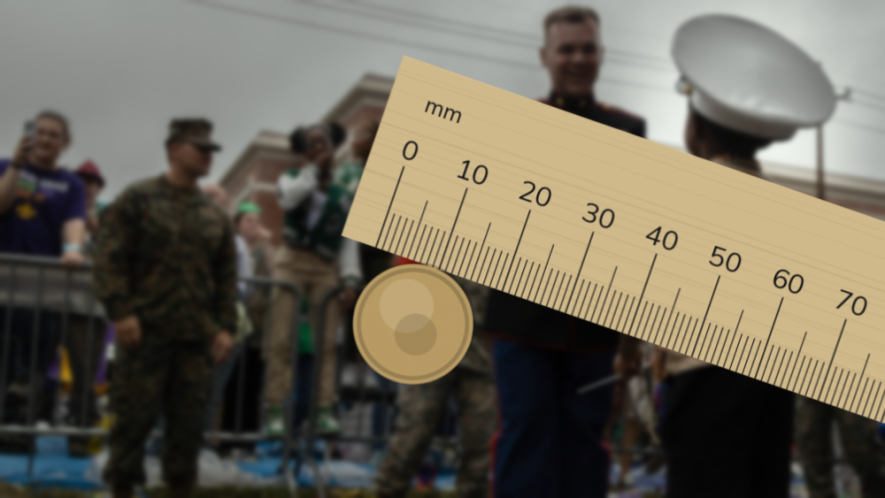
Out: 18 mm
